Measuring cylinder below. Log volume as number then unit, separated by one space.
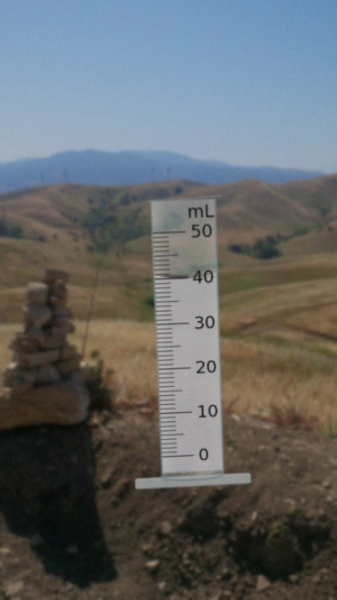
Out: 40 mL
